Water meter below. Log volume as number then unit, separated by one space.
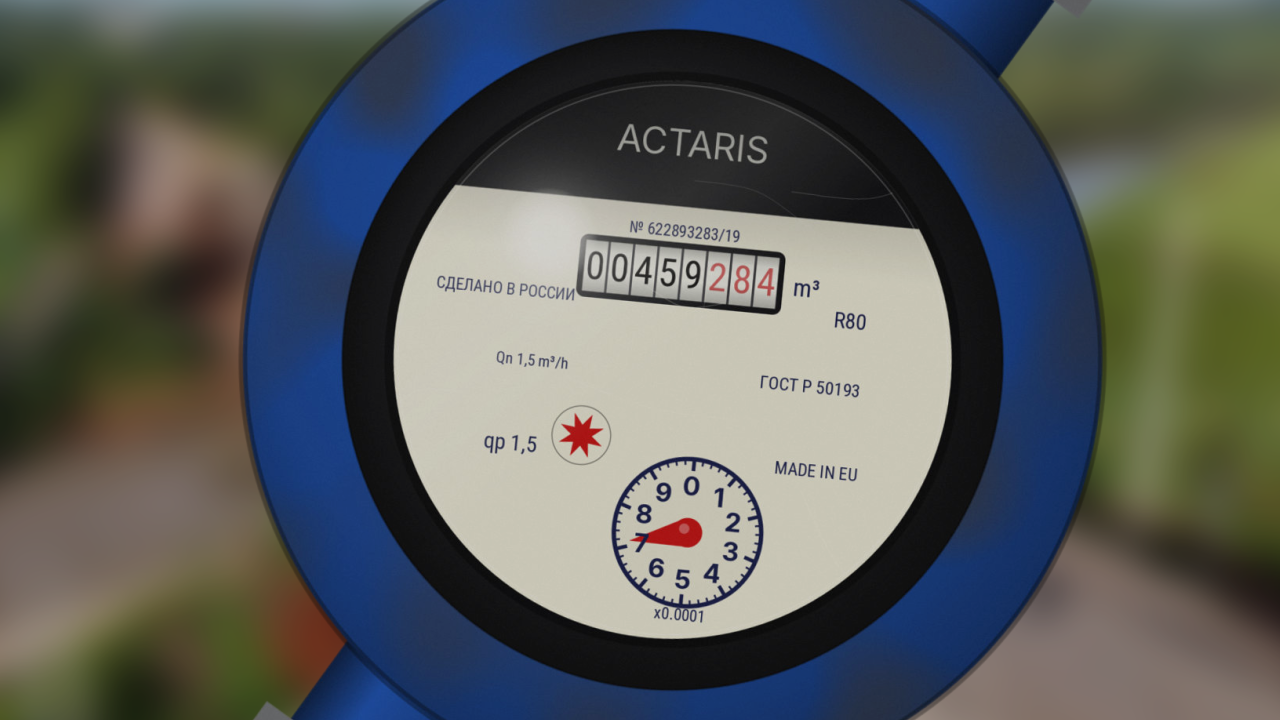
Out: 459.2847 m³
